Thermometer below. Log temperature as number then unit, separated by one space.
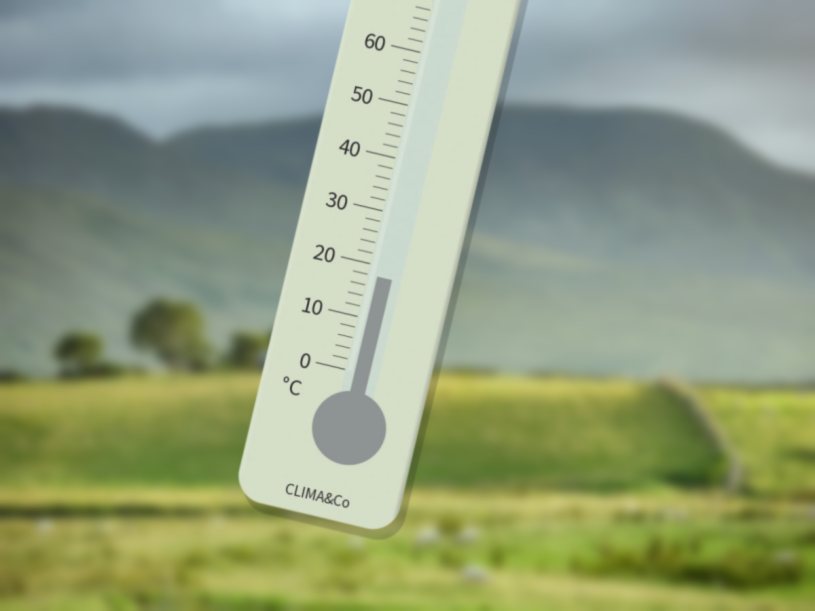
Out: 18 °C
